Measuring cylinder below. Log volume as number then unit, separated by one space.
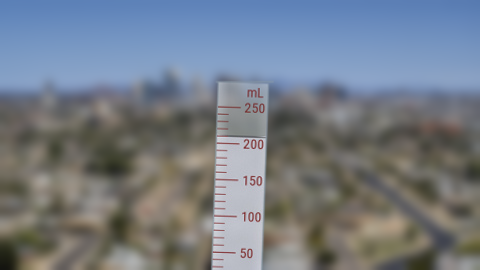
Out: 210 mL
